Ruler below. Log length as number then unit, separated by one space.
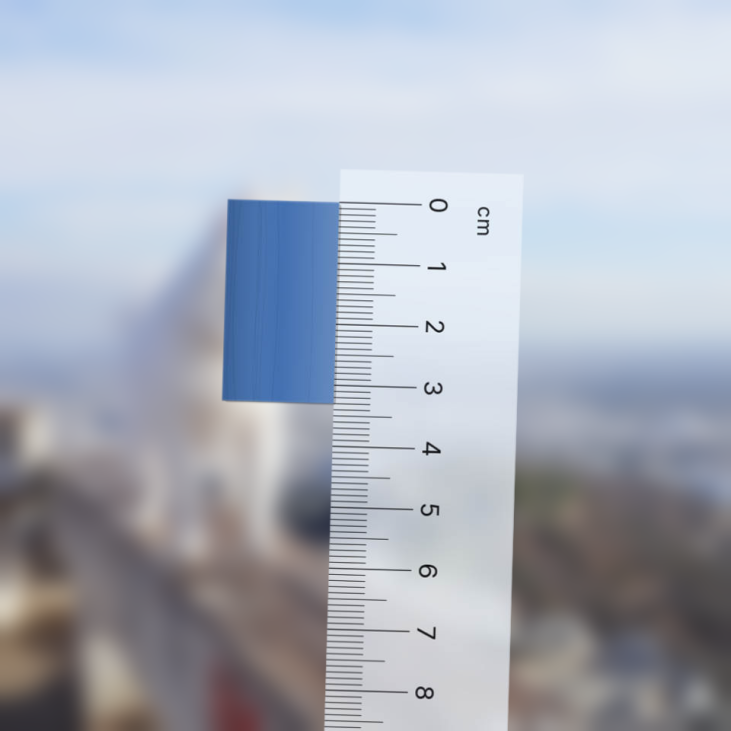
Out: 3.3 cm
